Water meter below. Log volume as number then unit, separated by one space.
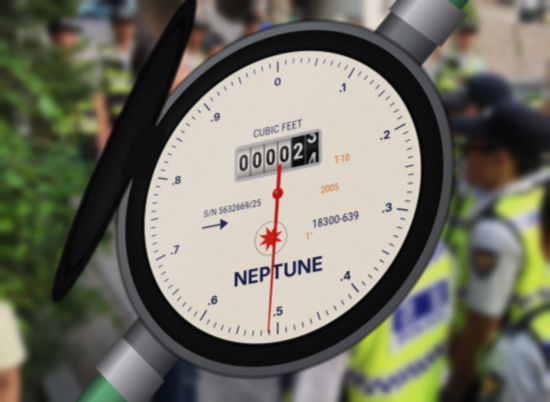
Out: 23.51 ft³
